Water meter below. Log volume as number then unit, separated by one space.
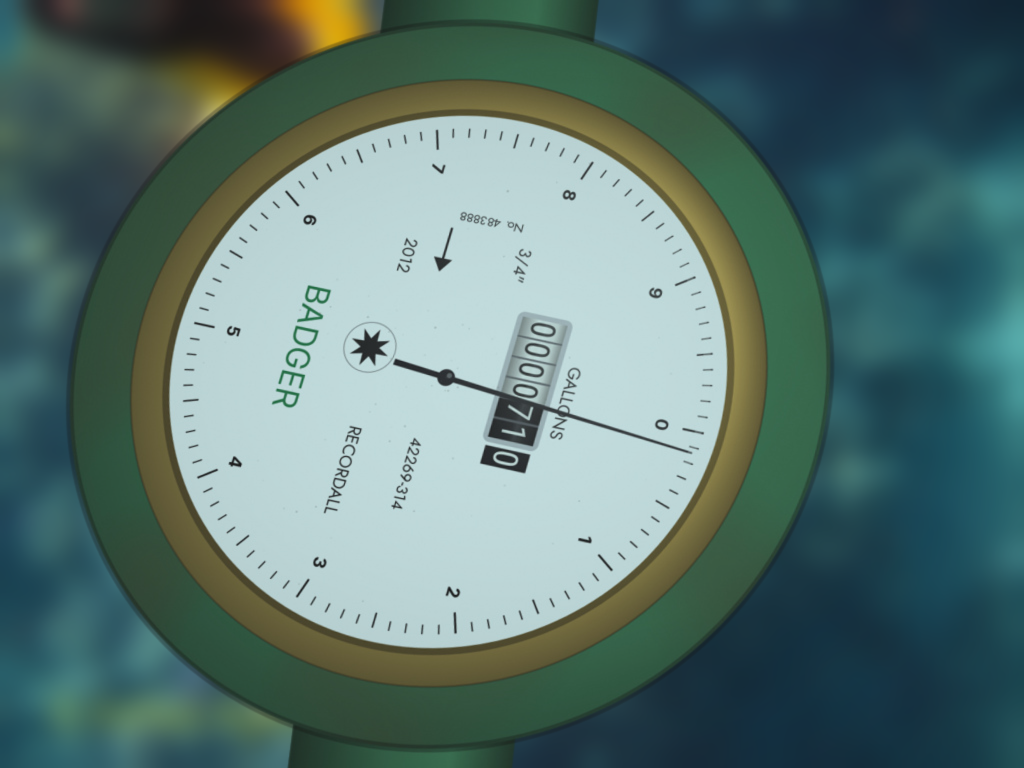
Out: 710.1 gal
